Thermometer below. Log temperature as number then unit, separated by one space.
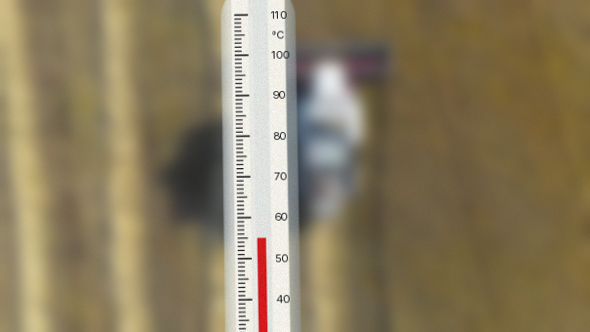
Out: 55 °C
